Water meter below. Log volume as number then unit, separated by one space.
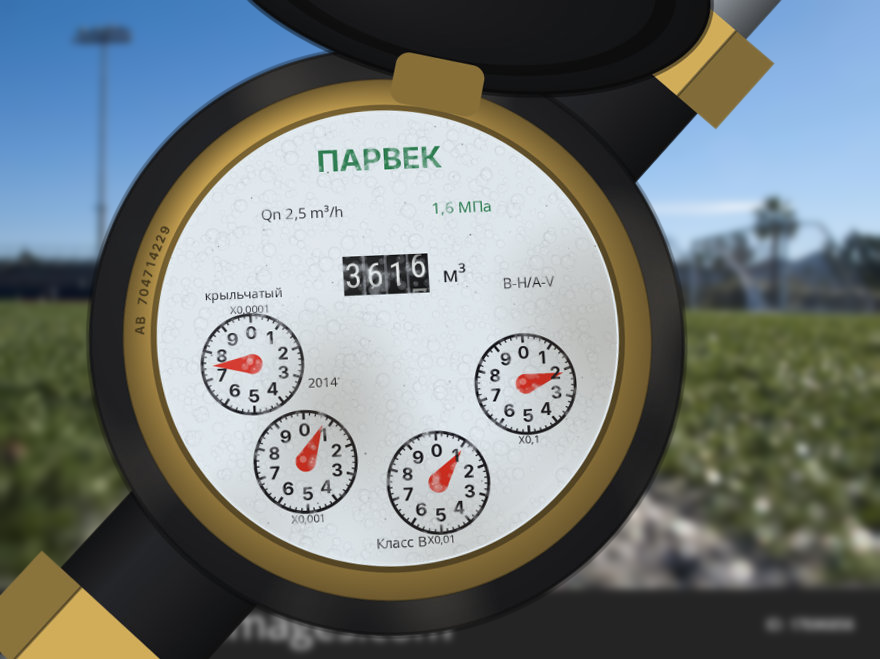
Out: 3616.2107 m³
